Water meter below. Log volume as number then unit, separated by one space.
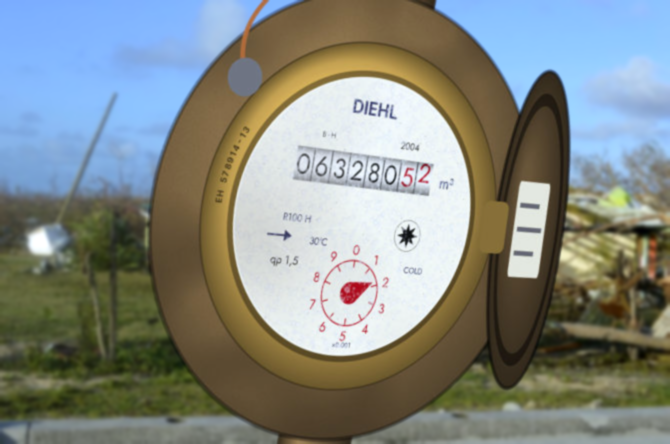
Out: 63280.521 m³
